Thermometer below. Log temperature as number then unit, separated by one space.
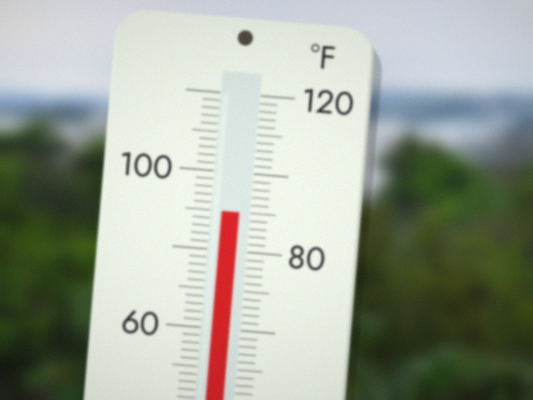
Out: 90 °F
